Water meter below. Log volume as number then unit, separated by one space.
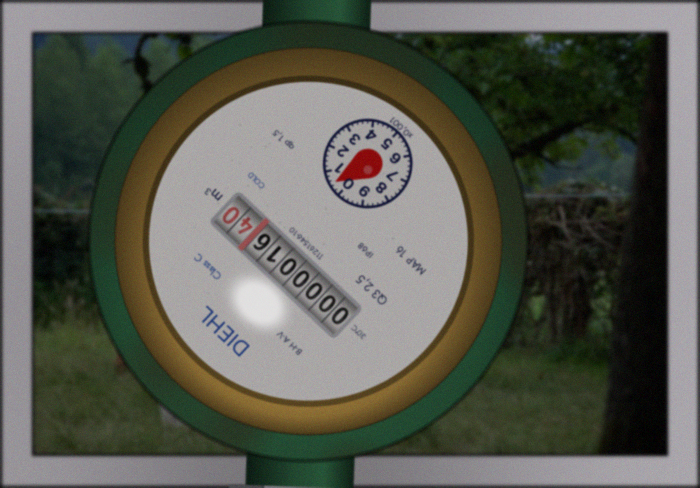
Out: 16.400 m³
